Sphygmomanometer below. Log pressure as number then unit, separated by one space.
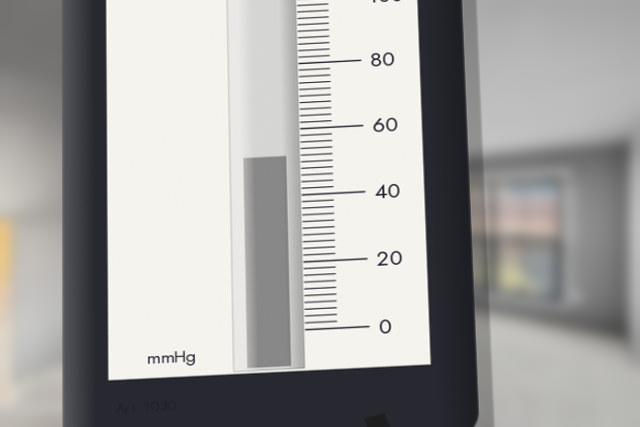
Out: 52 mmHg
